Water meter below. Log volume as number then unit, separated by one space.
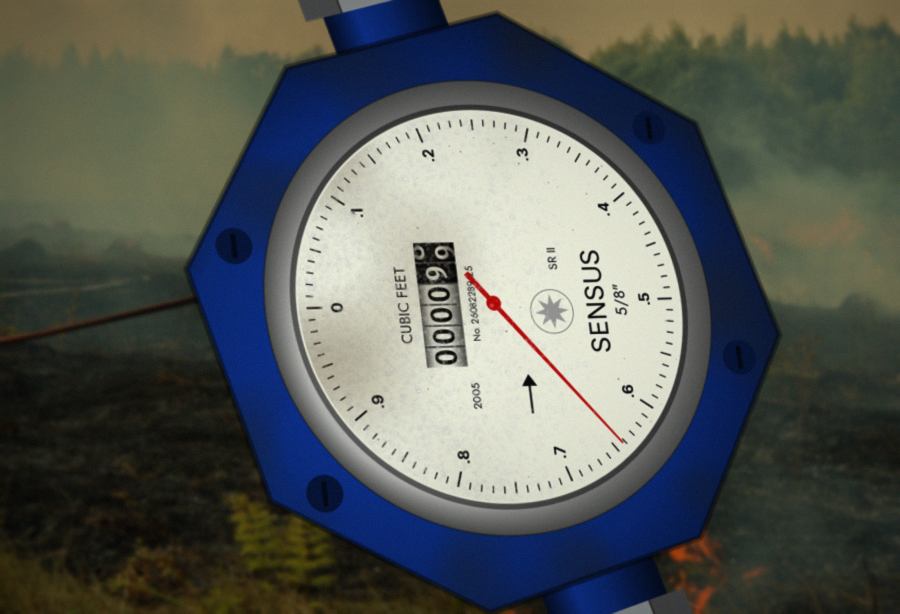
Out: 98.64 ft³
